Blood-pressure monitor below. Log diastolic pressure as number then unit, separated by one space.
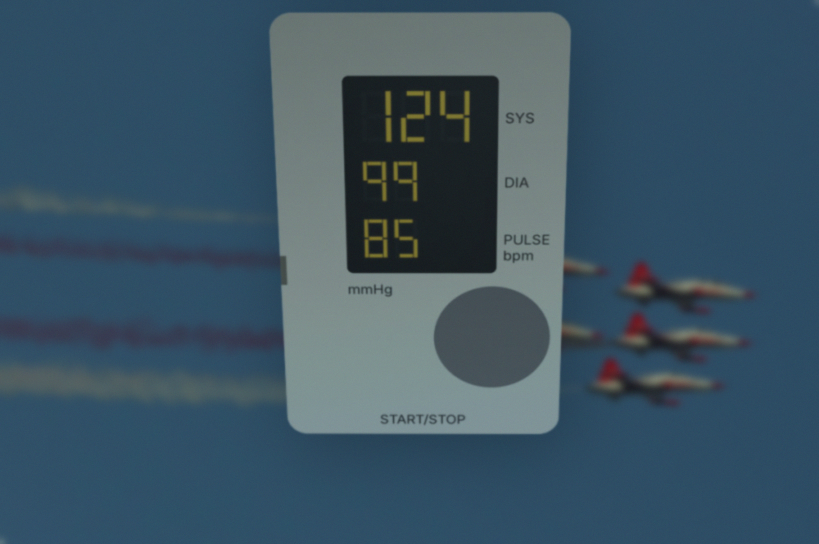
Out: 99 mmHg
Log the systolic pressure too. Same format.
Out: 124 mmHg
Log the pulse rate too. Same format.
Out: 85 bpm
